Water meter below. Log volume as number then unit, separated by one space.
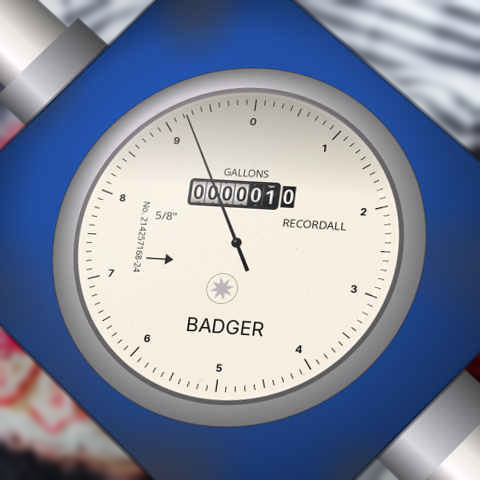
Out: 9.2 gal
